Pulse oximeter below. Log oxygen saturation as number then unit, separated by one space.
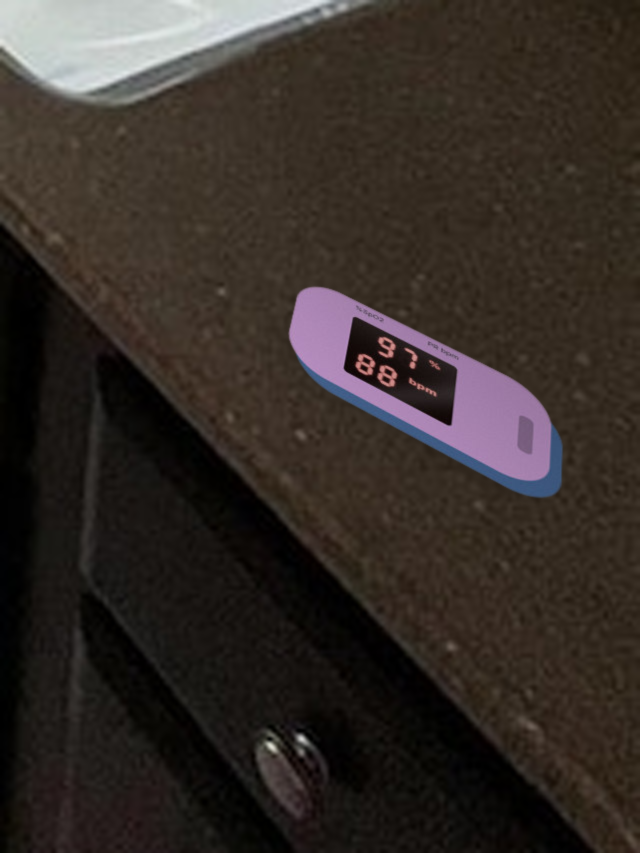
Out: 97 %
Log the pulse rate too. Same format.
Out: 88 bpm
